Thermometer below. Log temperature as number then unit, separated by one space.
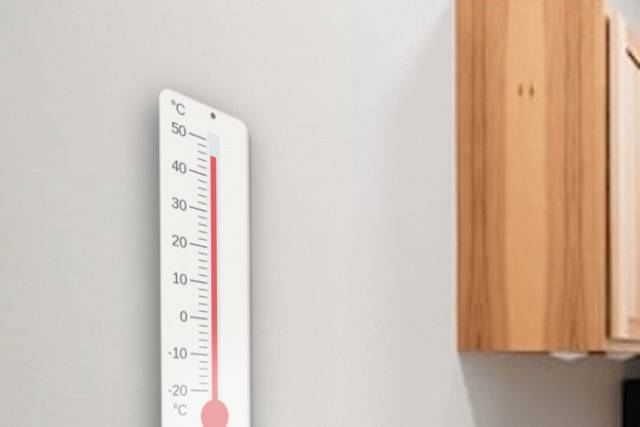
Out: 46 °C
